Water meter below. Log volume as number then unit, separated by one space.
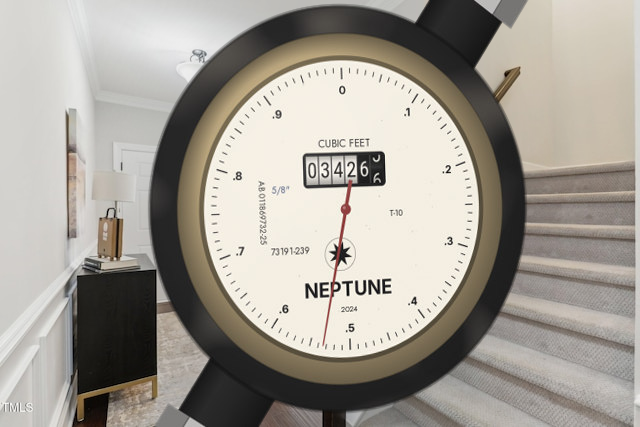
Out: 34265.53 ft³
